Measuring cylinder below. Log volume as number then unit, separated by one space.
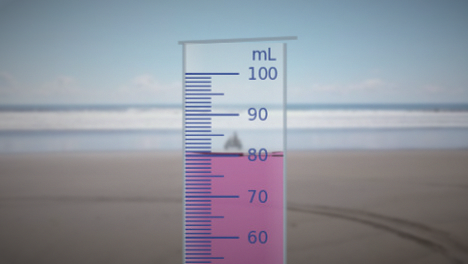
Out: 80 mL
